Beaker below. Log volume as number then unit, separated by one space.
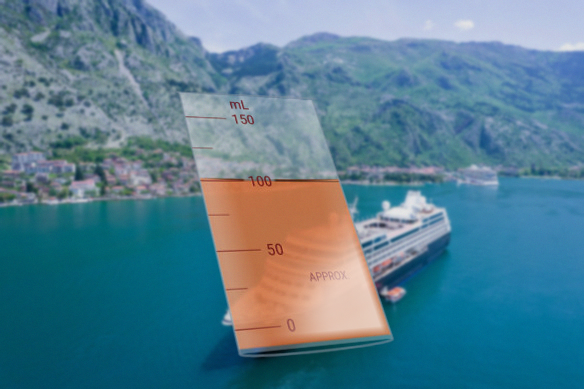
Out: 100 mL
